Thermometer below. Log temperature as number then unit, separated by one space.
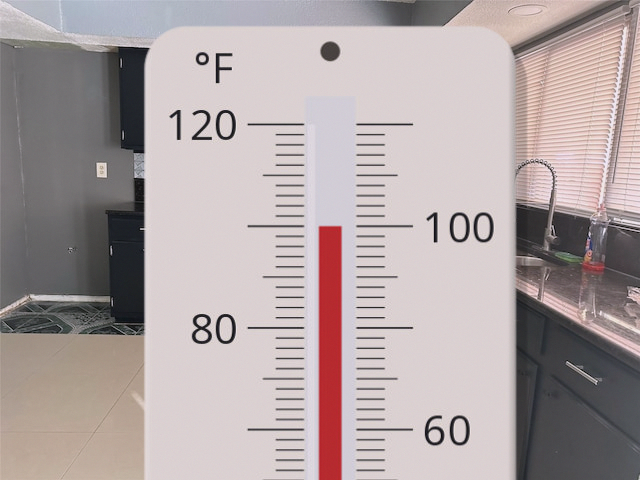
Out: 100 °F
